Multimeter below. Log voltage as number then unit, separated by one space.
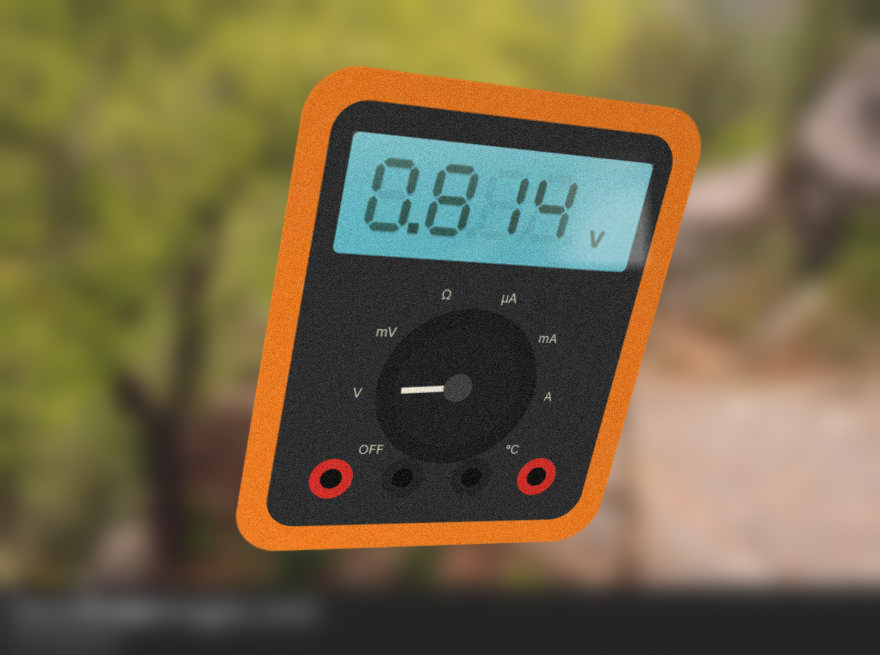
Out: 0.814 V
